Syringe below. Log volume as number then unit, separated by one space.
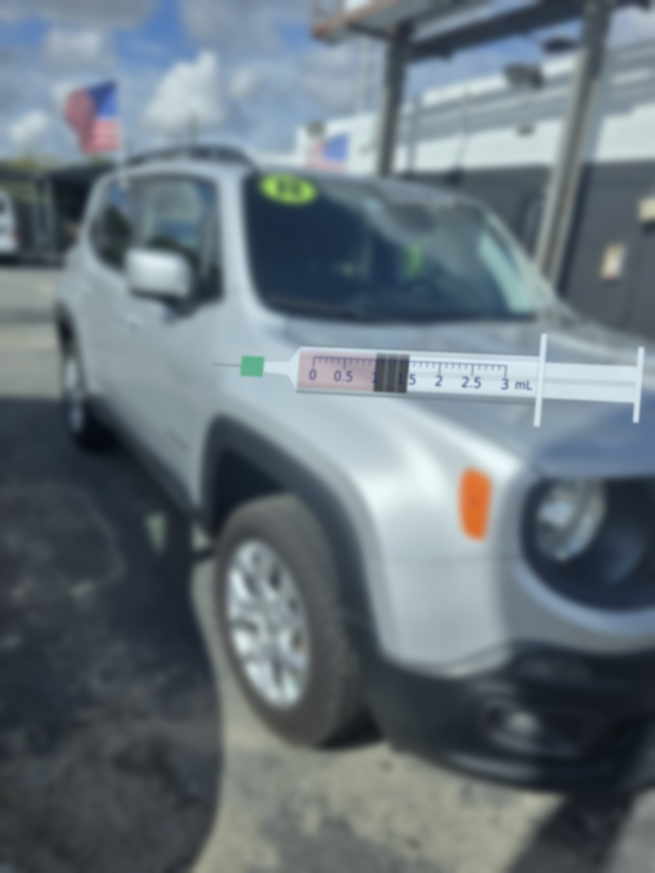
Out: 1 mL
